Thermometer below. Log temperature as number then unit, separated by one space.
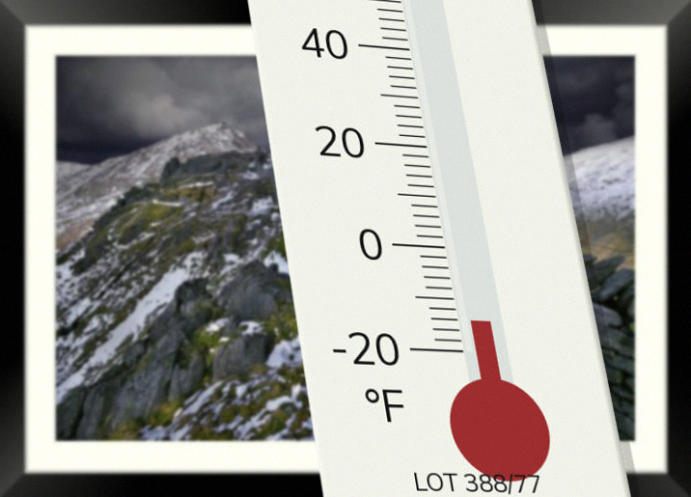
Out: -14 °F
